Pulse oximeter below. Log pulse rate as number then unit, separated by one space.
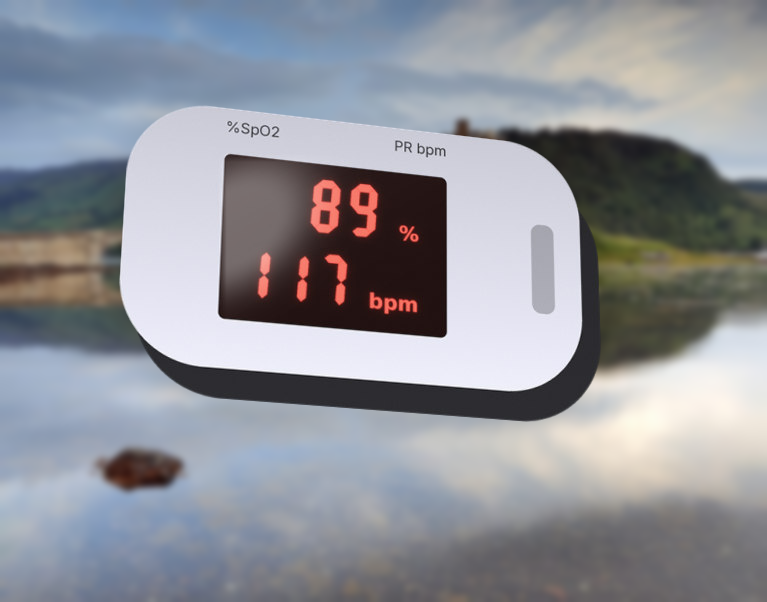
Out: 117 bpm
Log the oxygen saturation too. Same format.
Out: 89 %
